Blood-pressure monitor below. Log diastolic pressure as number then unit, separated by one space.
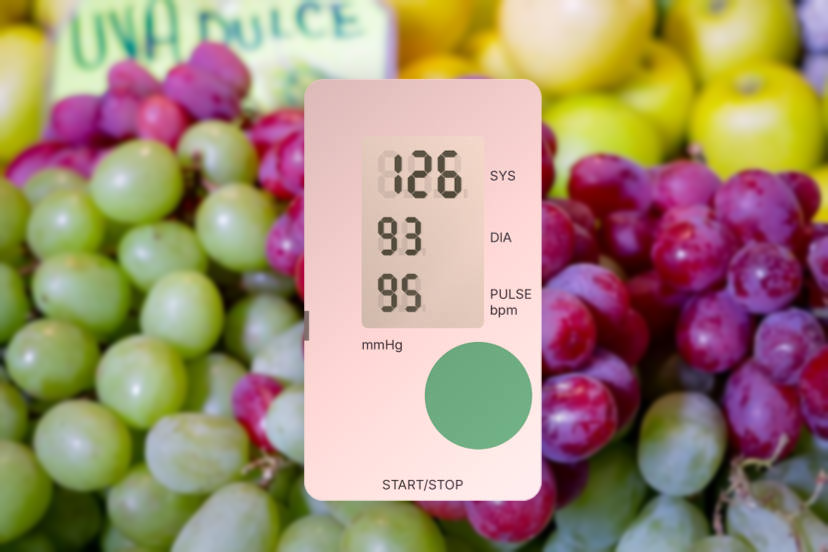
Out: 93 mmHg
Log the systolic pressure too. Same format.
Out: 126 mmHg
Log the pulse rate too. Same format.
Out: 95 bpm
